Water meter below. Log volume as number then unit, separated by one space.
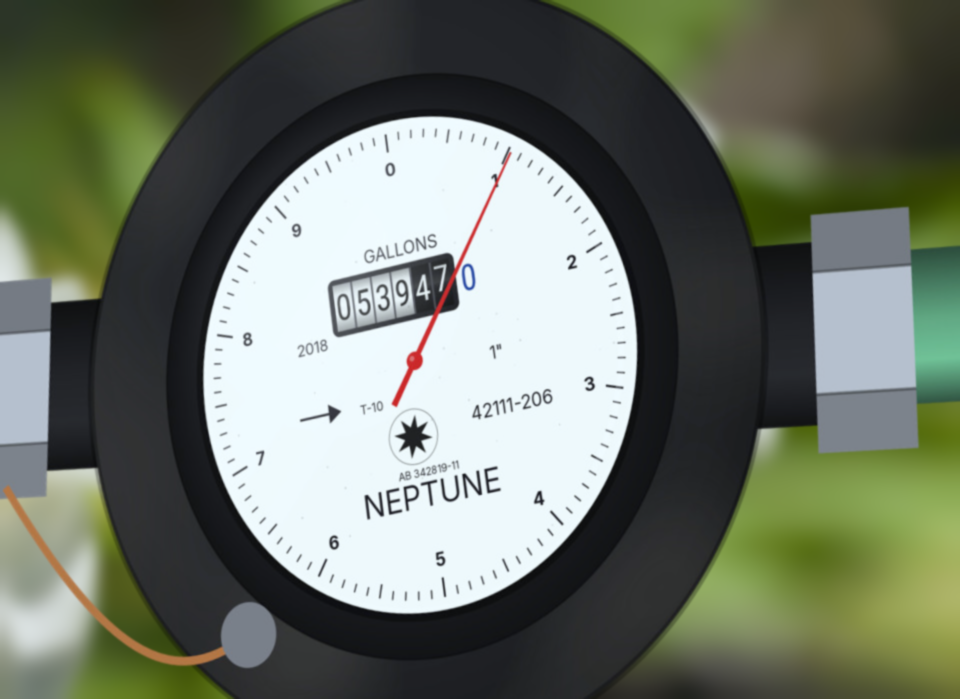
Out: 539471.0 gal
